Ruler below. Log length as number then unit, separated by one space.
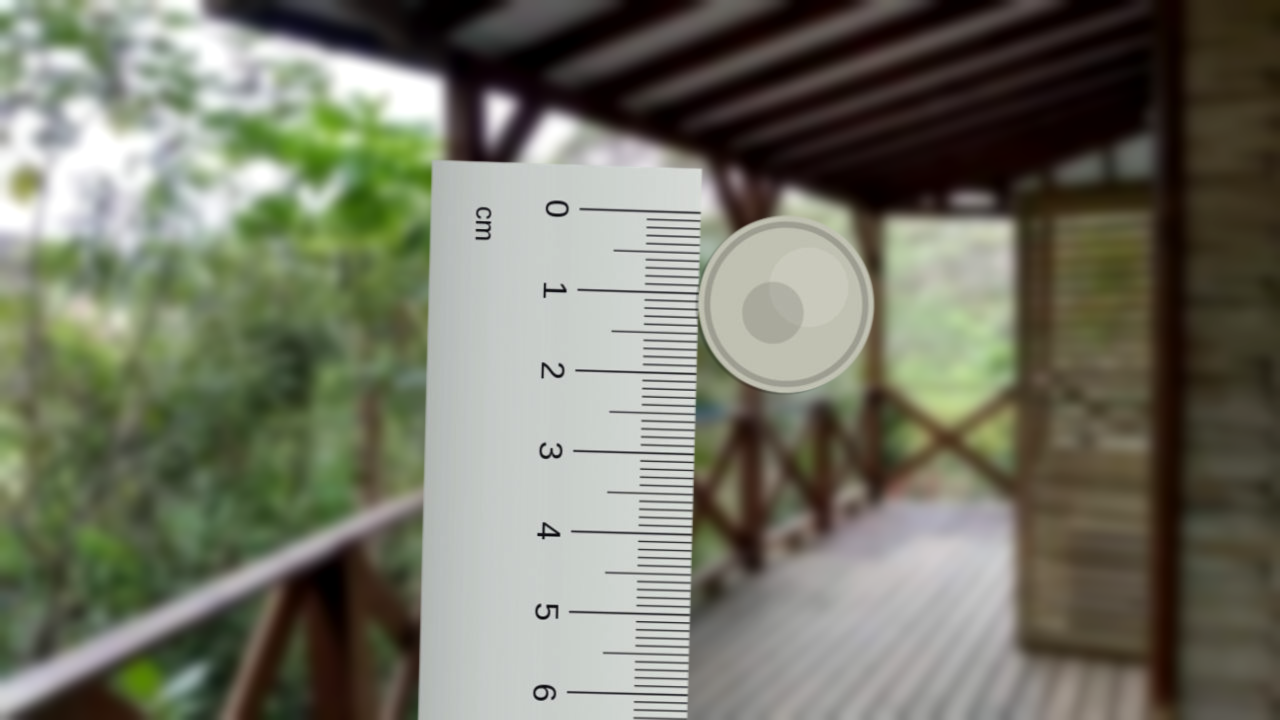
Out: 2.2 cm
